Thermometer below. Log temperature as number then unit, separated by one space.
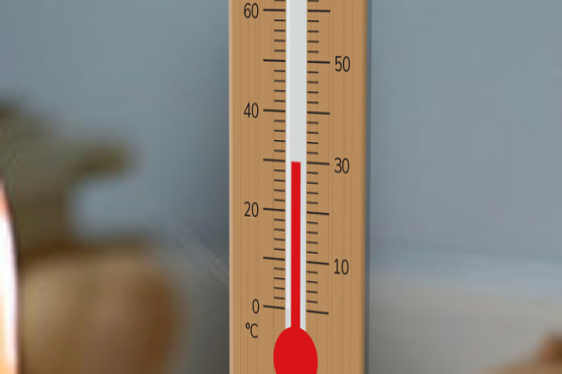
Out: 30 °C
